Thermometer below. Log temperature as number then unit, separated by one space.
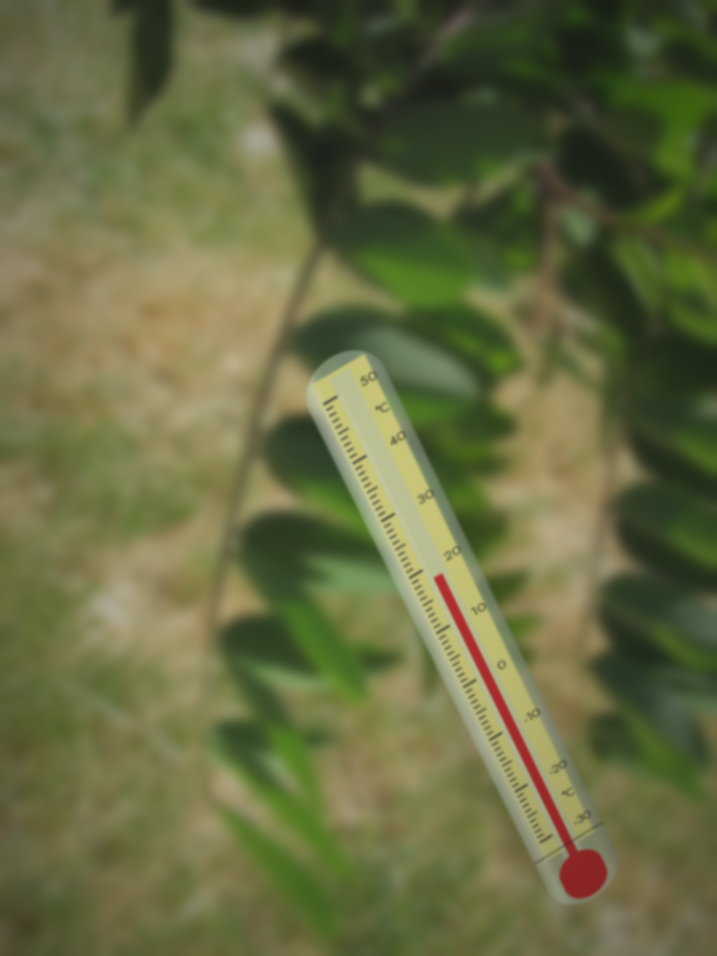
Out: 18 °C
